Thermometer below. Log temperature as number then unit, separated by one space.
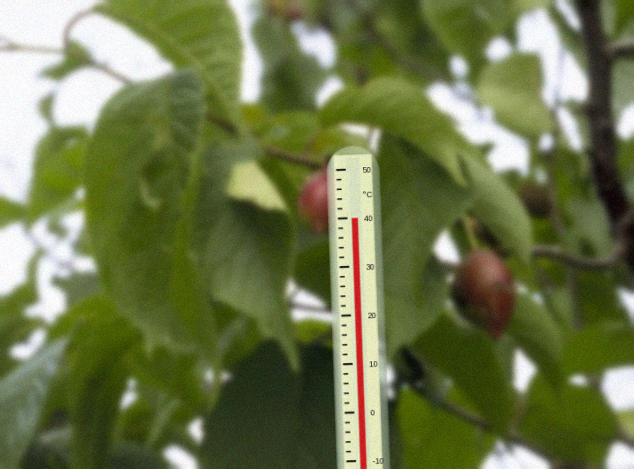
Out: 40 °C
